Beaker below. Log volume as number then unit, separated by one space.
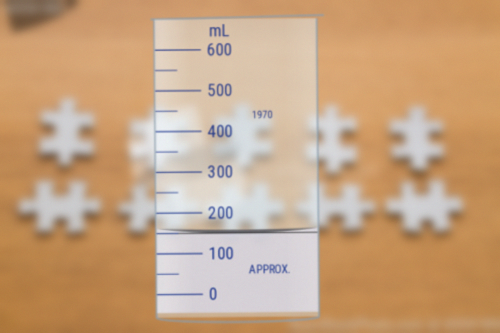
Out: 150 mL
